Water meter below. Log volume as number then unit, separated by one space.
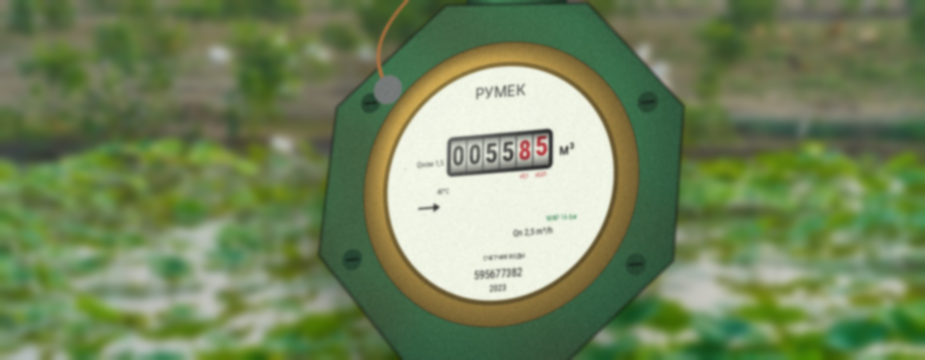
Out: 55.85 m³
